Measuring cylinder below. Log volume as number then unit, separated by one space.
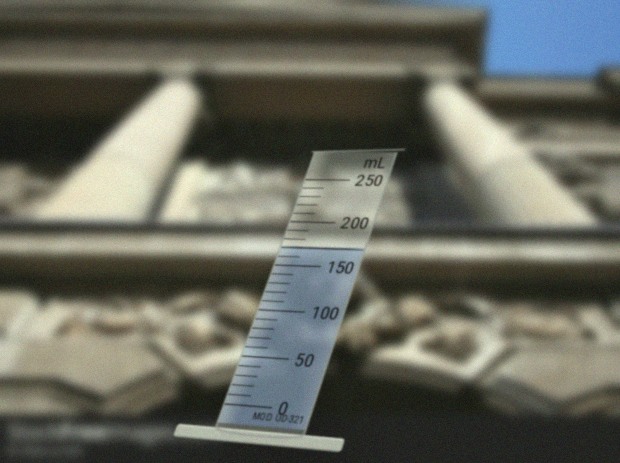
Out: 170 mL
